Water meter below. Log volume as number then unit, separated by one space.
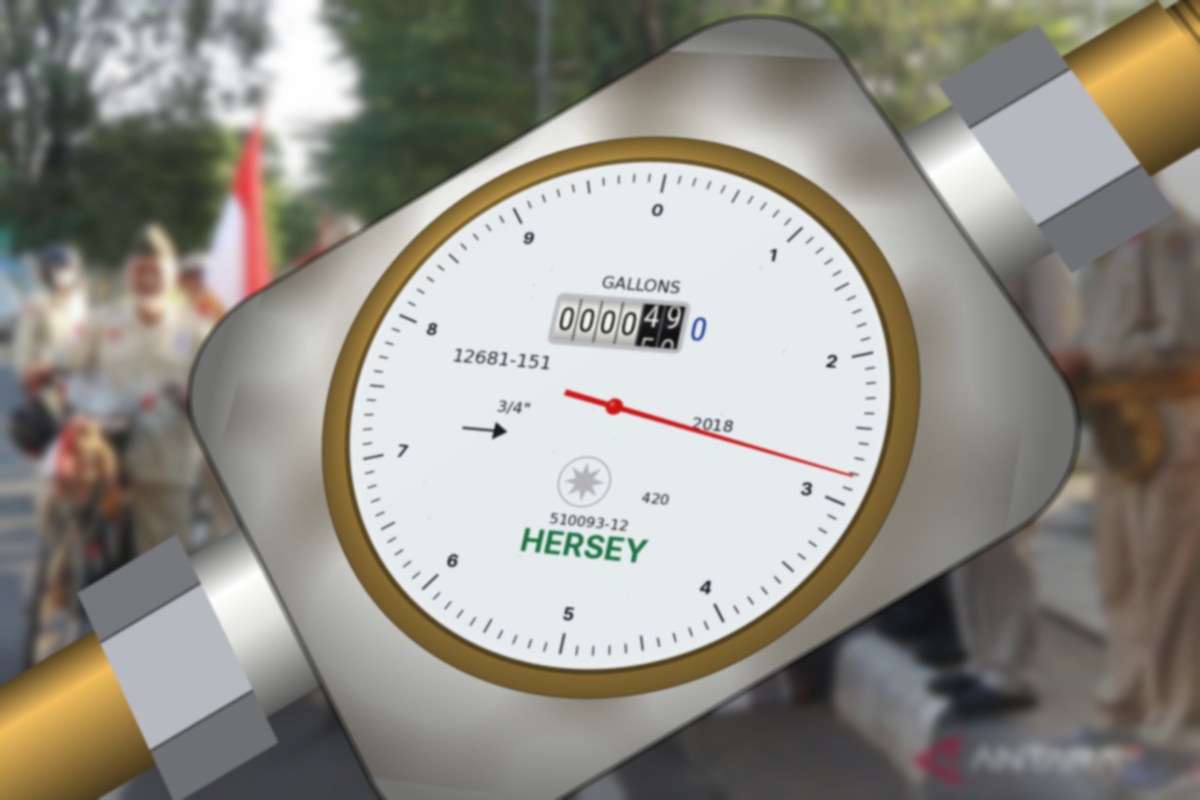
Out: 492.8 gal
